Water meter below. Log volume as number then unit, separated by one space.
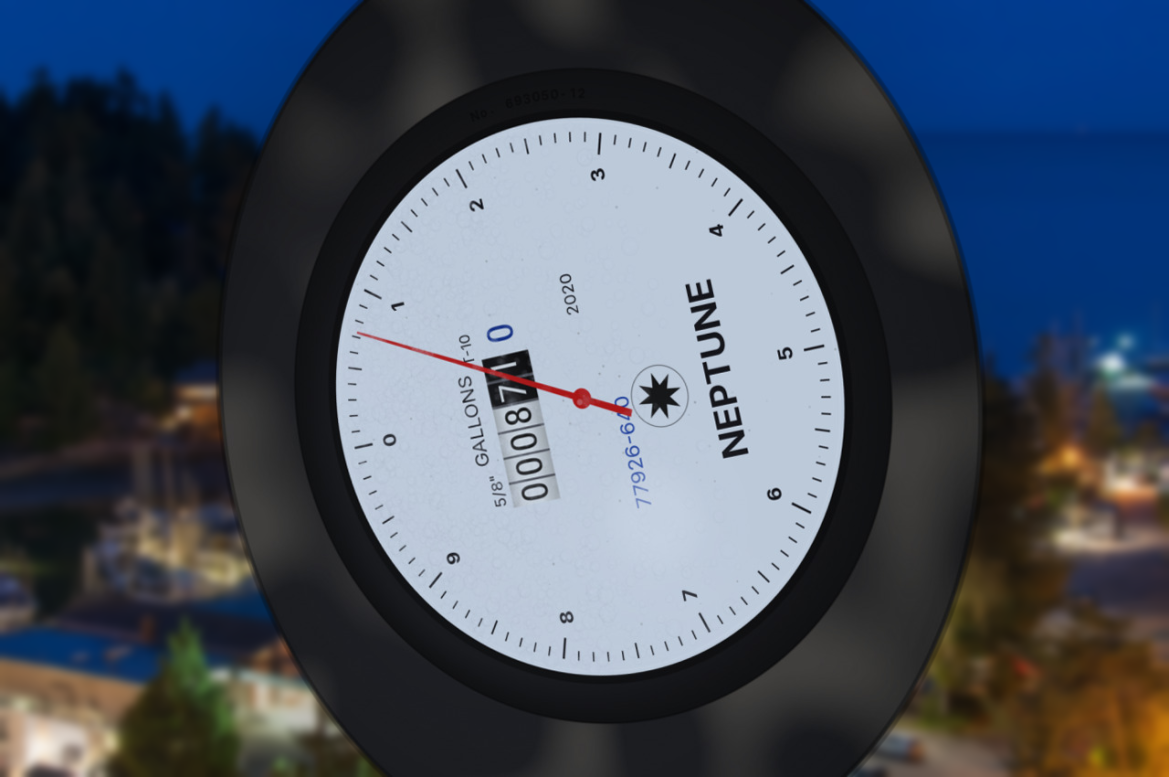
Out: 8710.7 gal
